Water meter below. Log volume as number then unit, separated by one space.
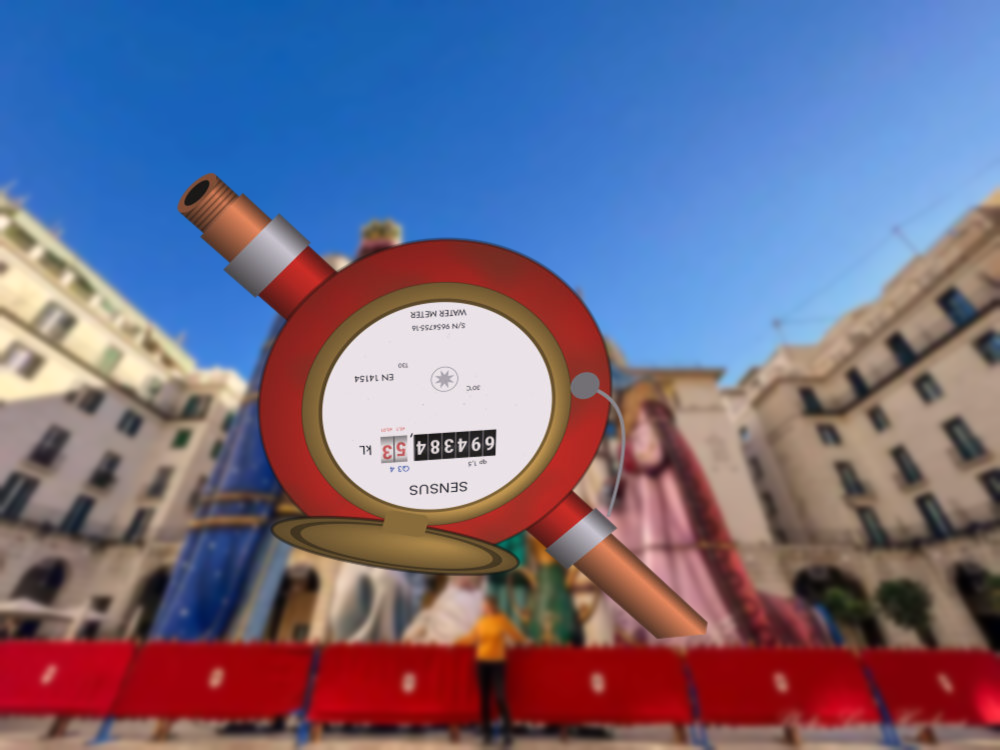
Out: 694384.53 kL
